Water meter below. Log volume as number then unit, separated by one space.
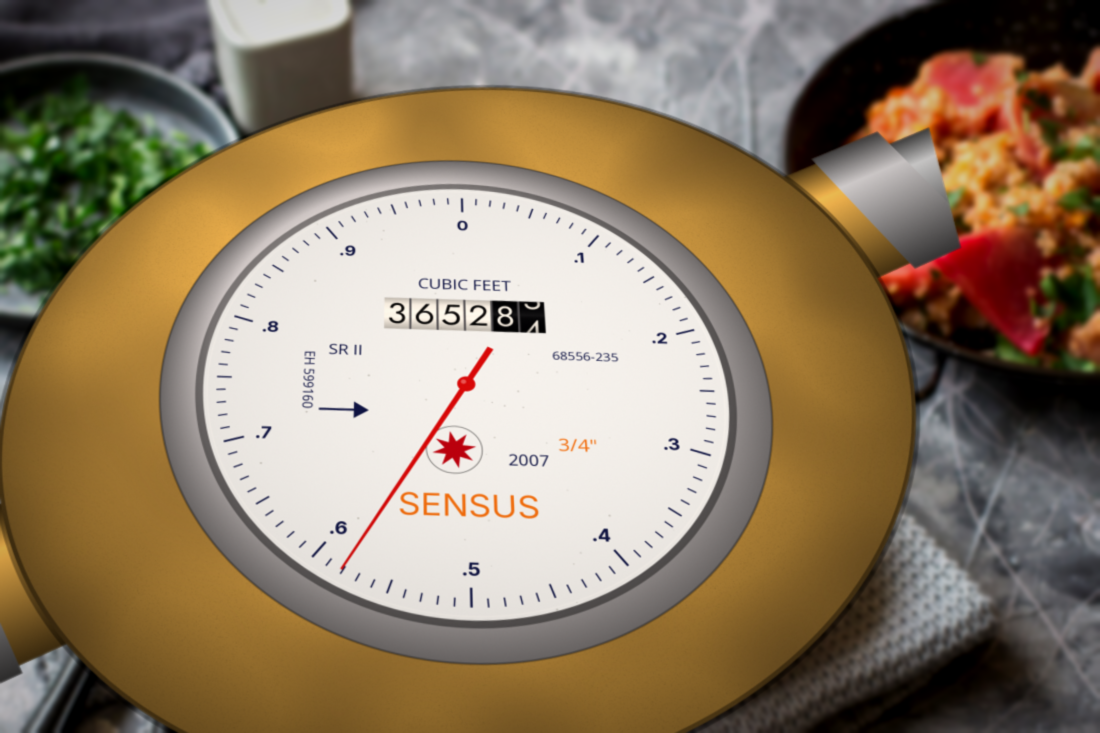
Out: 365283.58 ft³
